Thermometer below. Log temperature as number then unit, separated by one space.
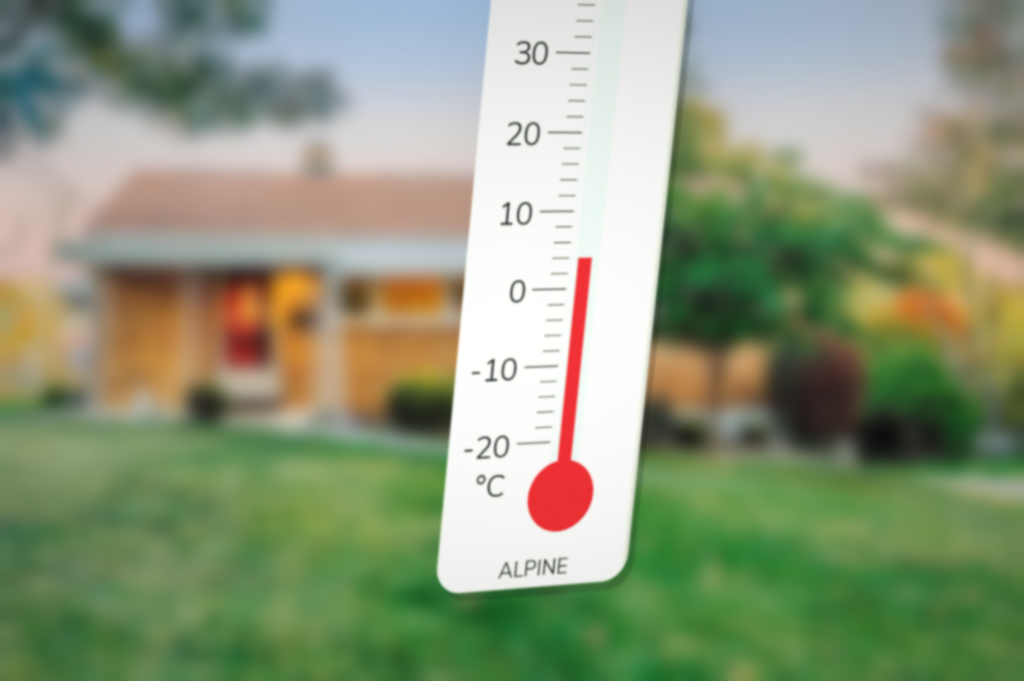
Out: 4 °C
